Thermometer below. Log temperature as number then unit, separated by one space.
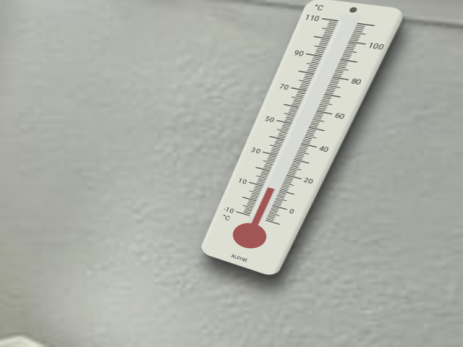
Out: 10 °C
